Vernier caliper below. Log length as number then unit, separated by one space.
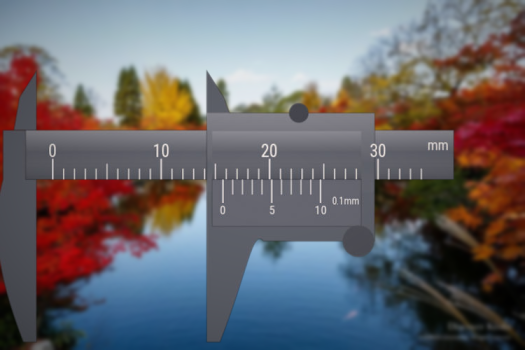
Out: 15.7 mm
